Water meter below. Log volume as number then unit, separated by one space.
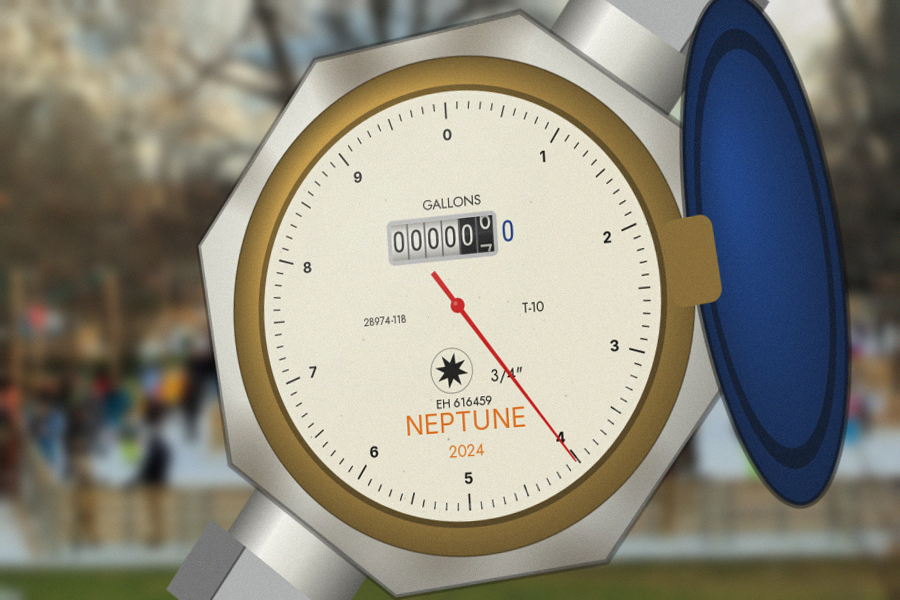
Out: 64.0 gal
